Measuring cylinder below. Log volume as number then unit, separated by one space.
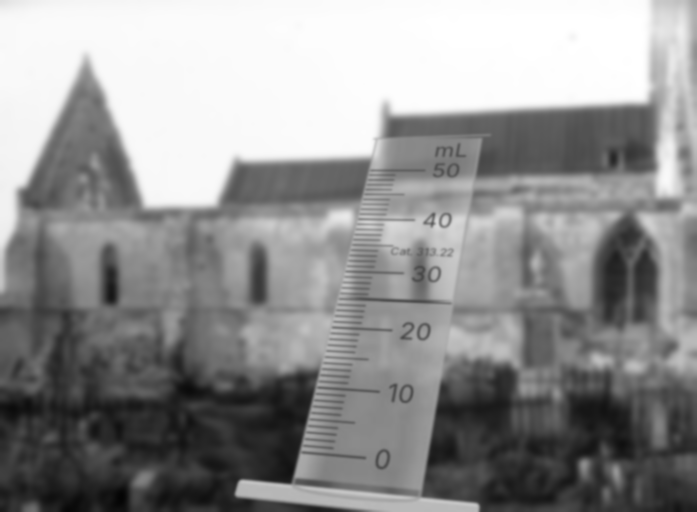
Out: 25 mL
